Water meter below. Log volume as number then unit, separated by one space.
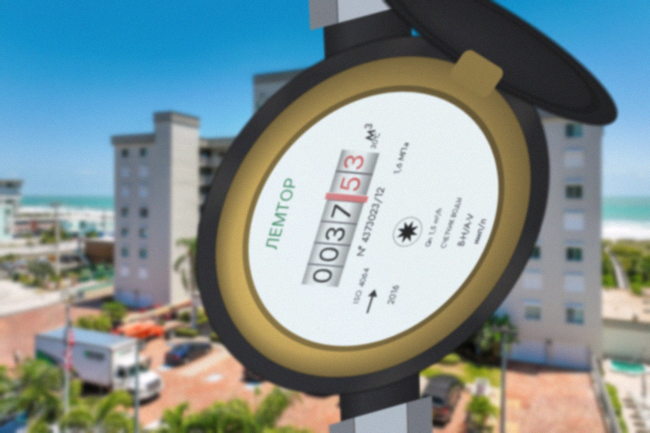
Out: 37.53 m³
